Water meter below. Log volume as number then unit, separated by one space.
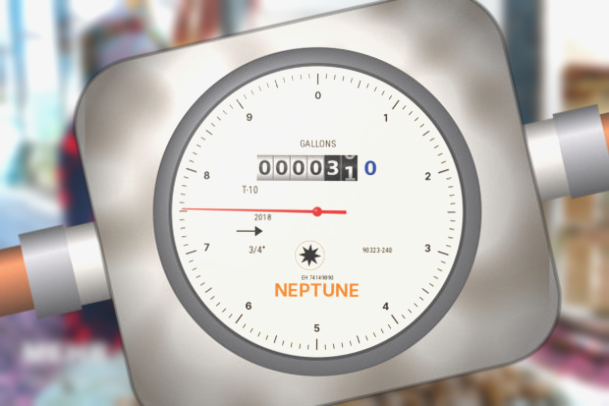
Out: 307.5 gal
